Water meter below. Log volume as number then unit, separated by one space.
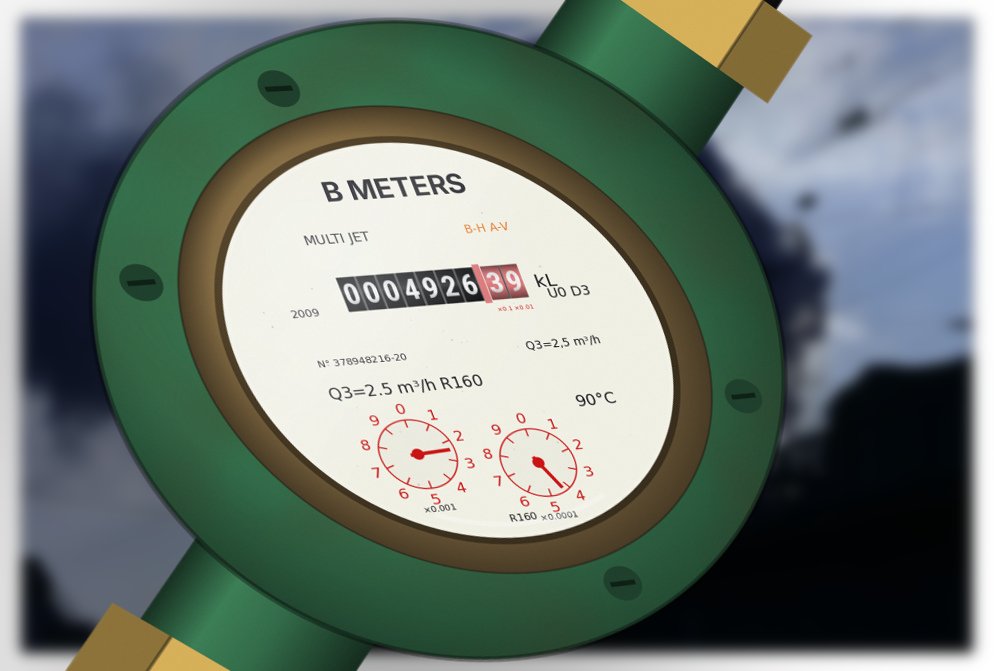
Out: 4926.3924 kL
